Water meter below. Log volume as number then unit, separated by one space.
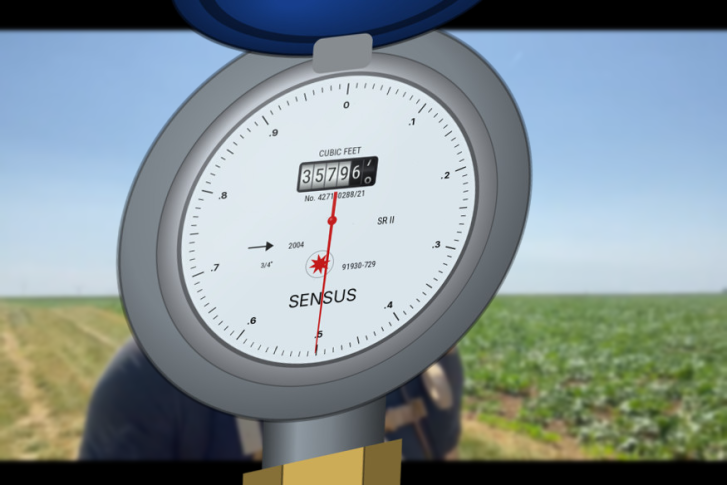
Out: 357967.50 ft³
